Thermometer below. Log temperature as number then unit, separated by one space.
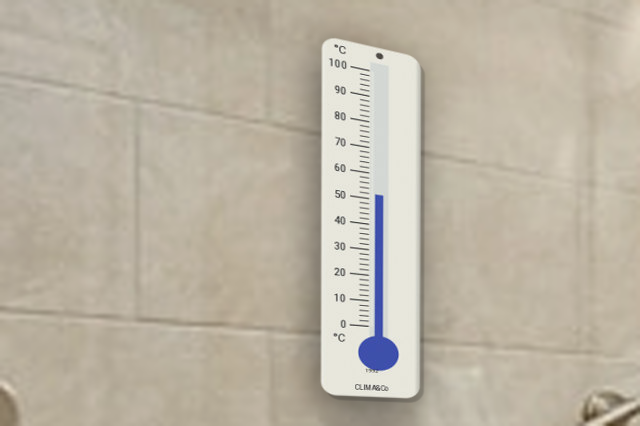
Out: 52 °C
